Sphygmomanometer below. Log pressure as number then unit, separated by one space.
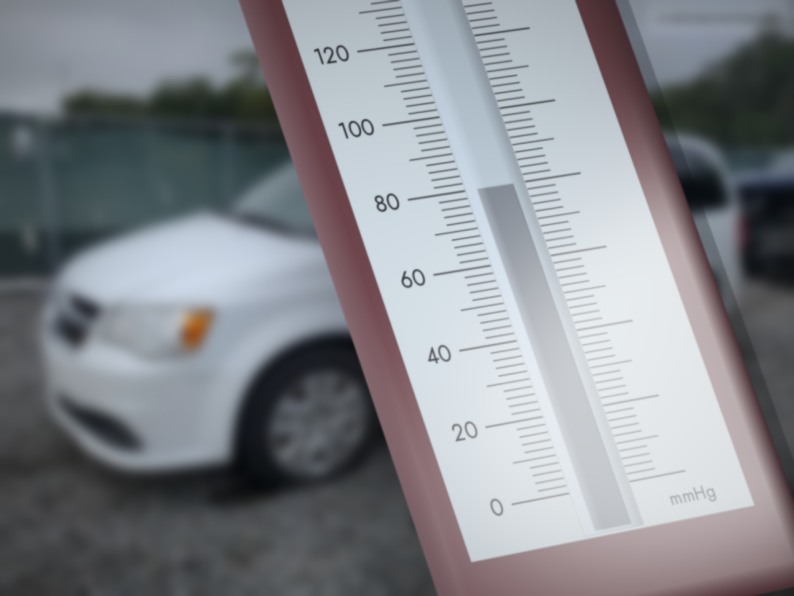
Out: 80 mmHg
